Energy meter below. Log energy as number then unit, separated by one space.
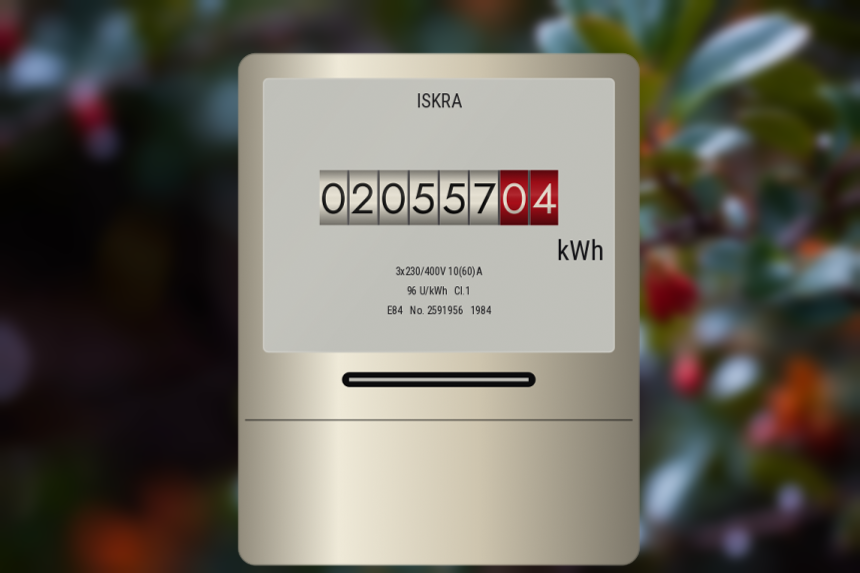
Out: 20557.04 kWh
